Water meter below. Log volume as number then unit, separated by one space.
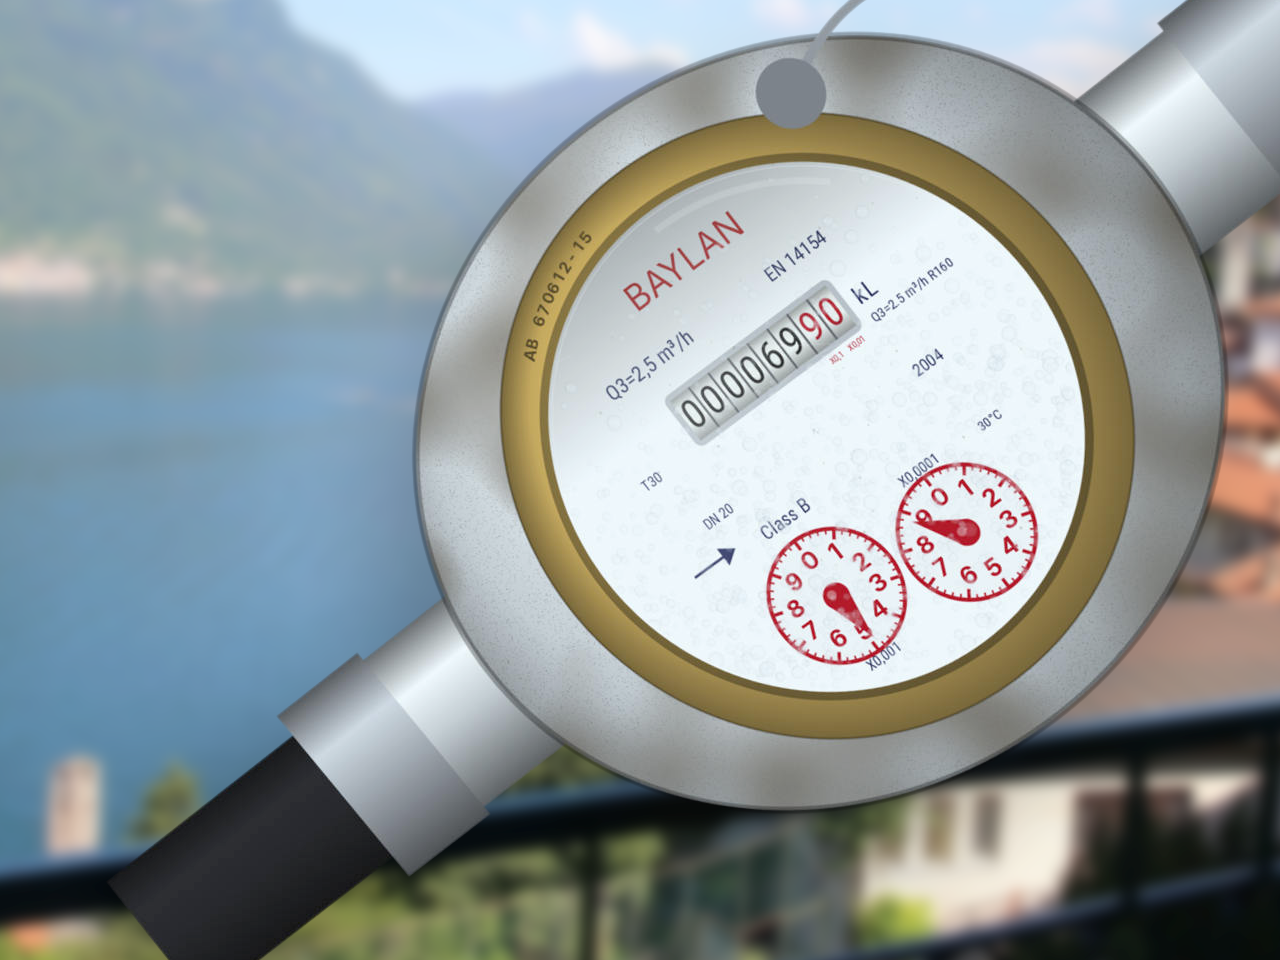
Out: 69.9048 kL
